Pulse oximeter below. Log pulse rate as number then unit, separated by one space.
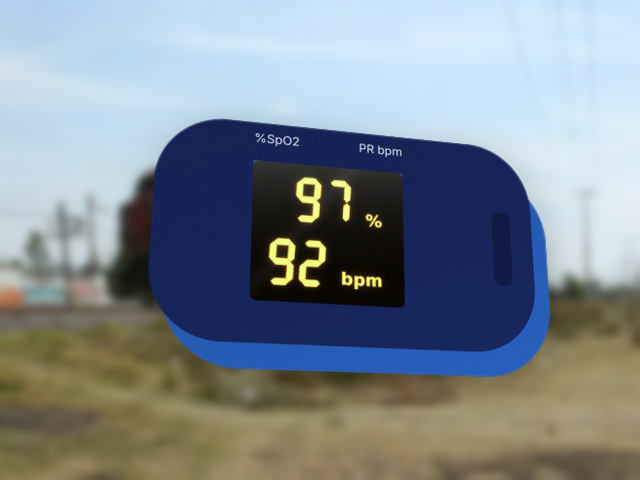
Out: 92 bpm
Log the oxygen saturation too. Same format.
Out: 97 %
